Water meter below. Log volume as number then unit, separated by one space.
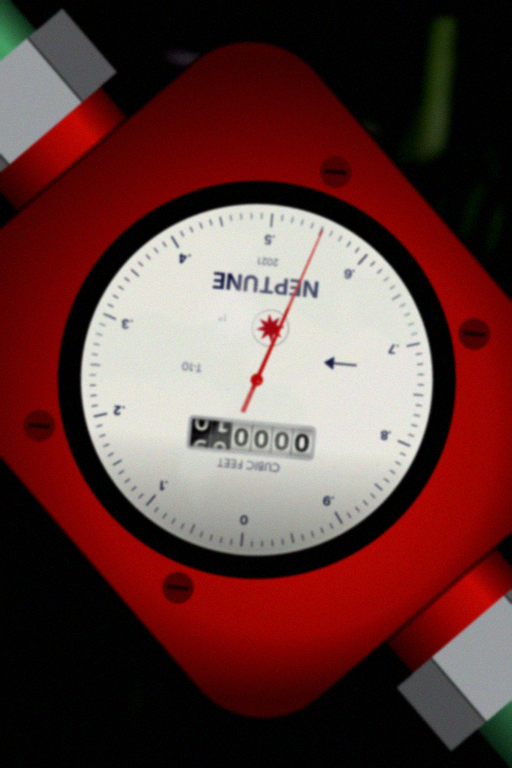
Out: 9.55 ft³
